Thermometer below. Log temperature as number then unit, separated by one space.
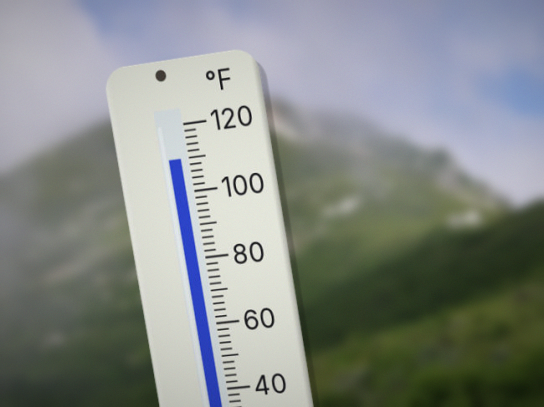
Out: 110 °F
